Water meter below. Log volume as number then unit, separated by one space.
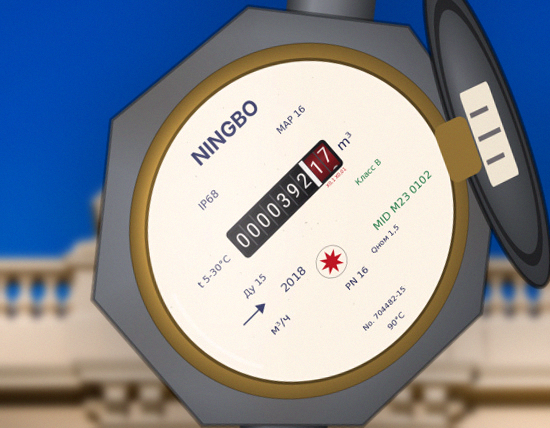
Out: 392.17 m³
